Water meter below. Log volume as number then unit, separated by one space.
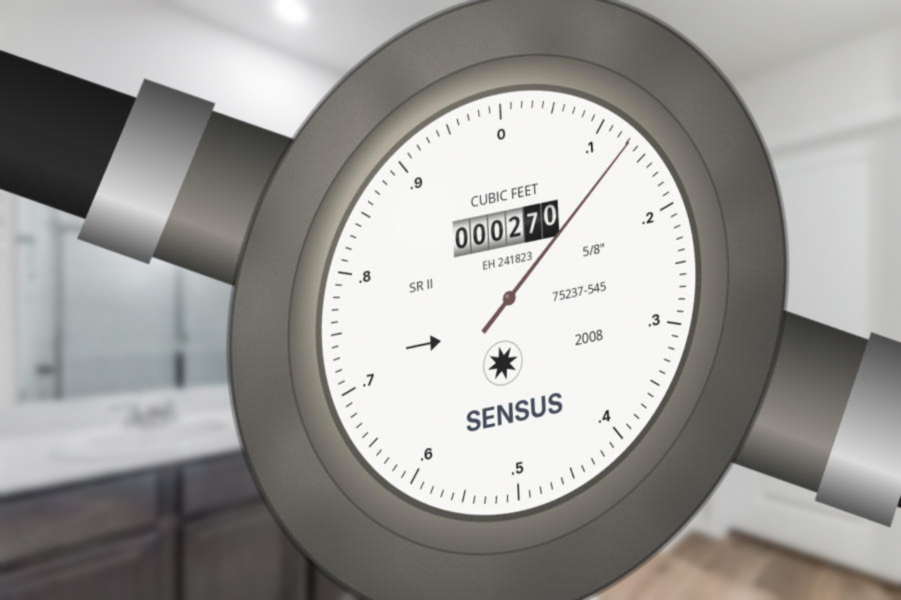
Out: 270.13 ft³
